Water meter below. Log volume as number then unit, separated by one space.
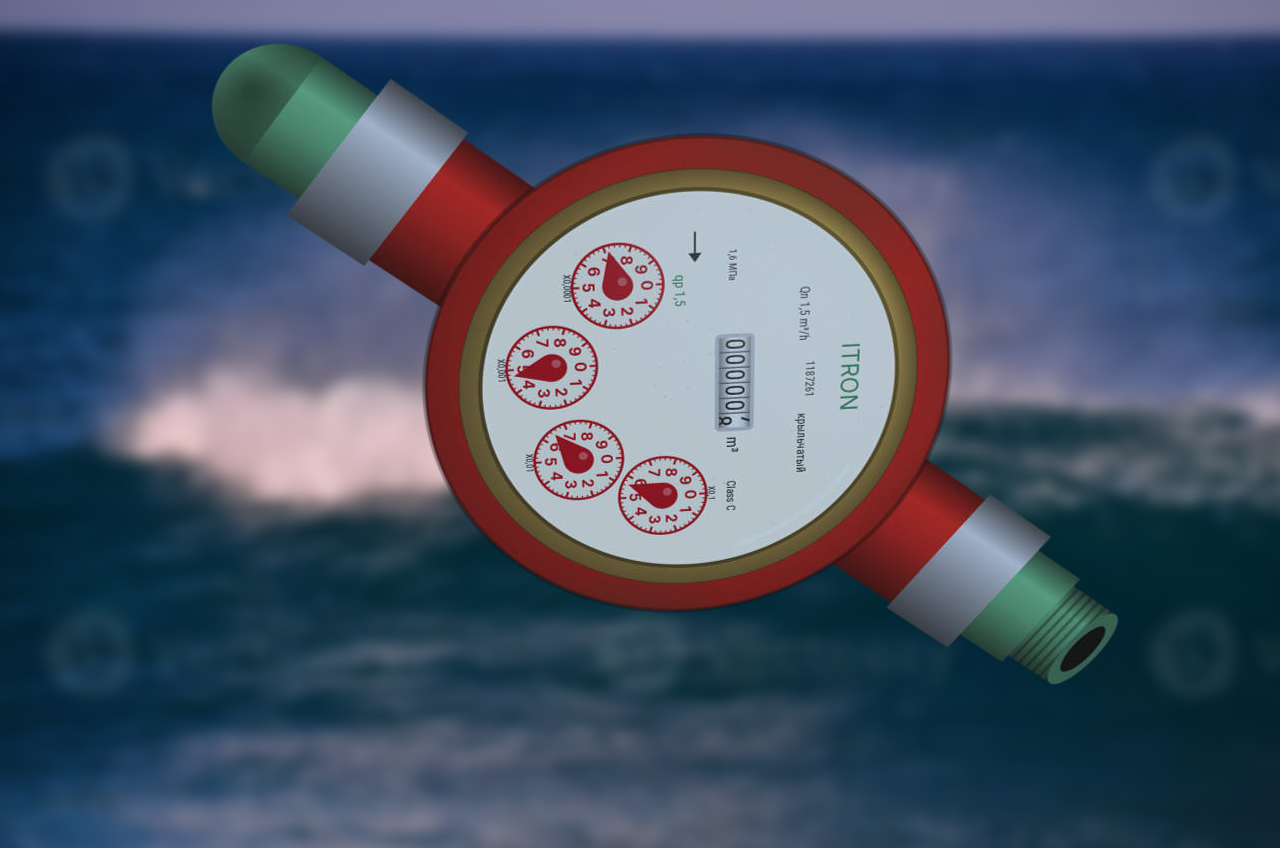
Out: 7.5647 m³
